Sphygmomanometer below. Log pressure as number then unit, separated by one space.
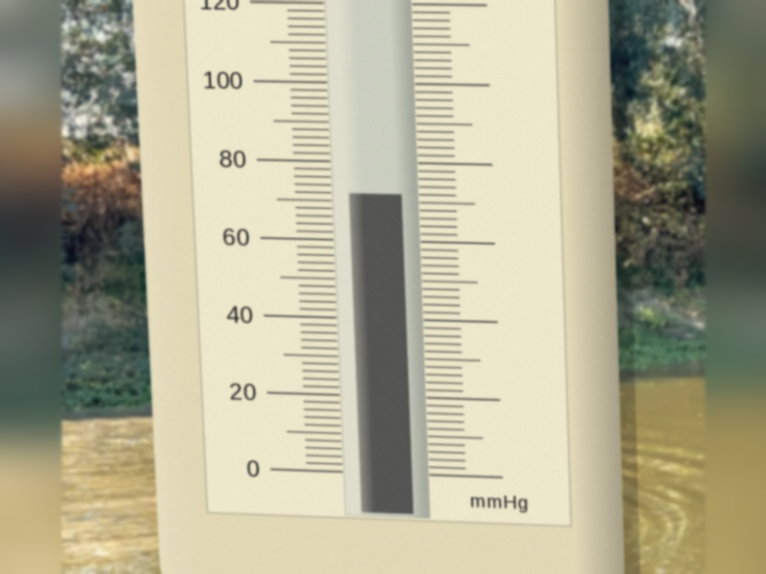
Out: 72 mmHg
